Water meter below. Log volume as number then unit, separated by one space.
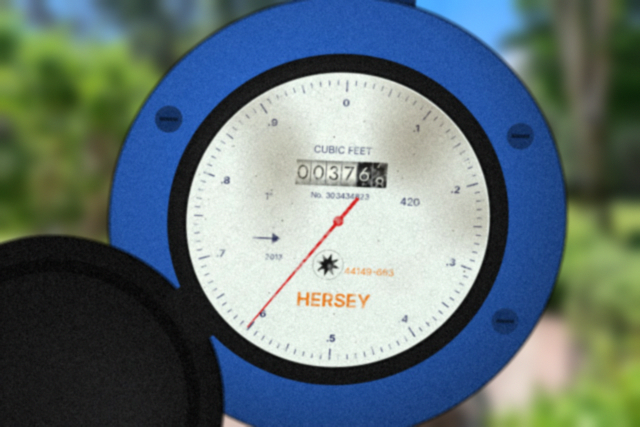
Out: 3767.60 ft³
